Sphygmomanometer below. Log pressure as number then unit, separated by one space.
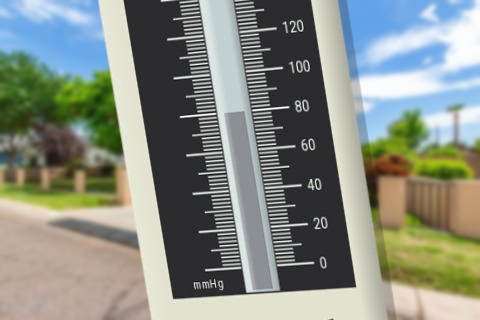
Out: 80 mmHg
